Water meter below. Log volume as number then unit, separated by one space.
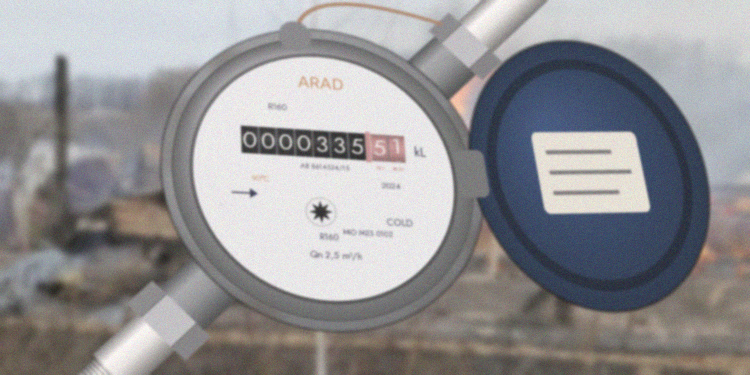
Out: 335.51 kL
